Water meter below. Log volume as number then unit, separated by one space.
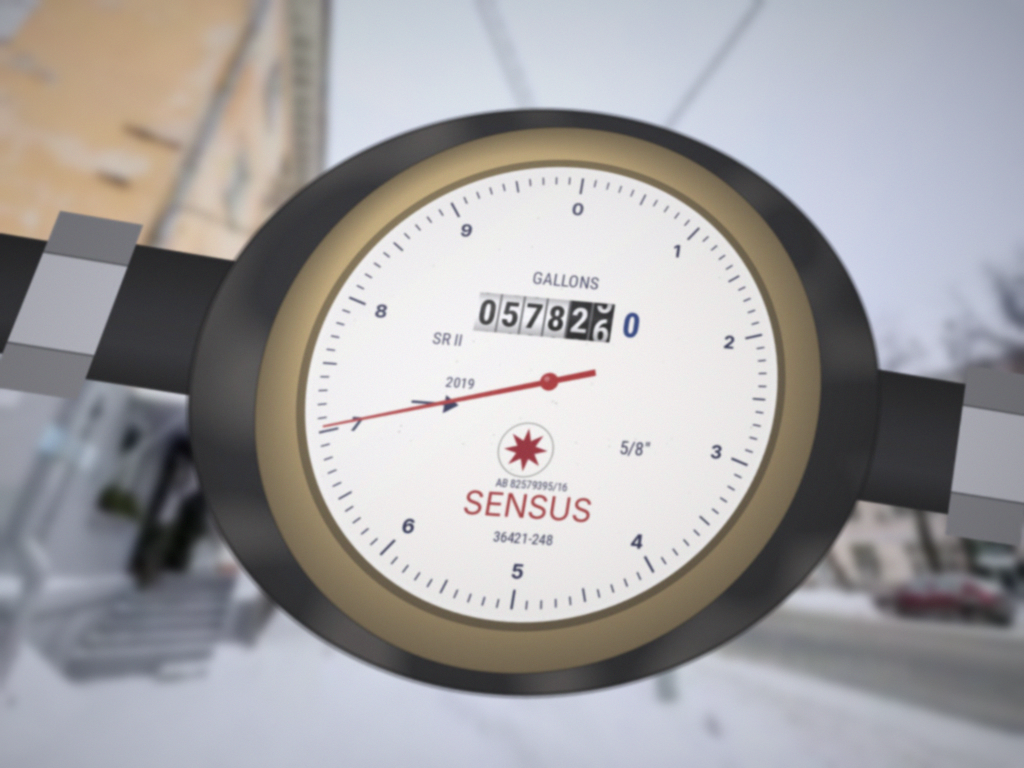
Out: 578257.0 gal
